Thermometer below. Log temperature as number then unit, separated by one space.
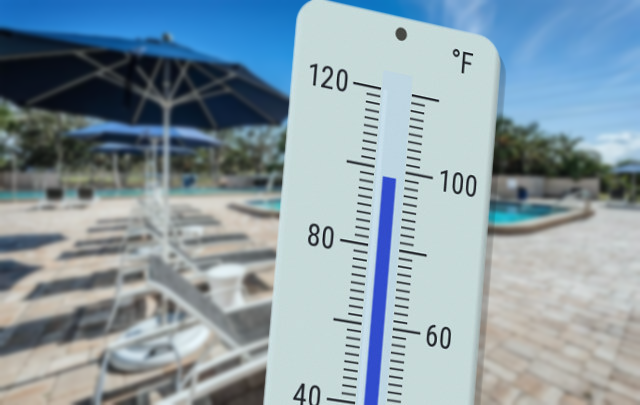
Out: 98 °F
